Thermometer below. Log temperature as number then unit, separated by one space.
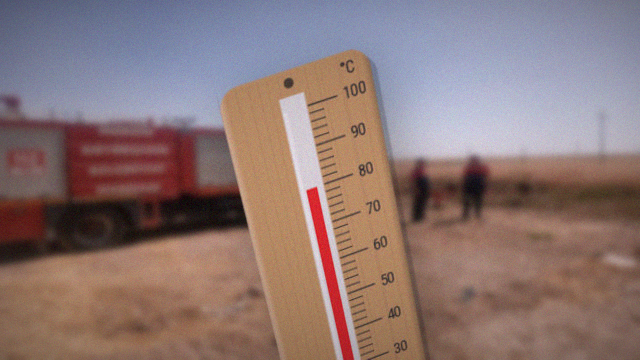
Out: 80 °C
